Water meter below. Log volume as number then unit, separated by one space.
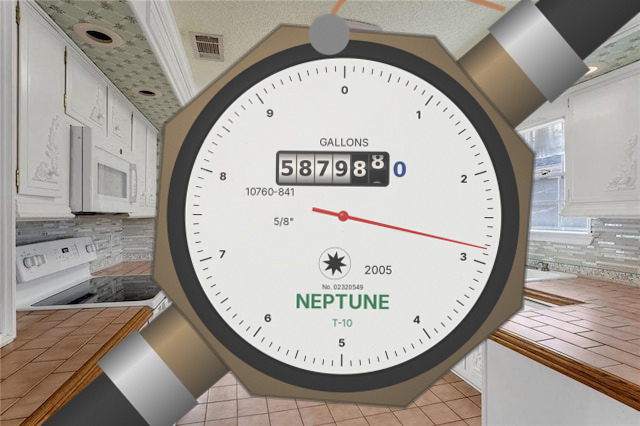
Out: 5879882.8 gal
